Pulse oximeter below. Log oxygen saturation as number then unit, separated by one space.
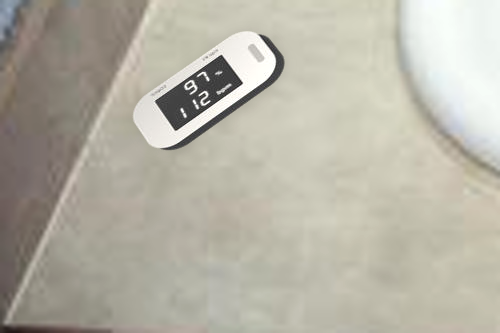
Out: 97 %
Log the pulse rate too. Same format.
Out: 112 bpm
